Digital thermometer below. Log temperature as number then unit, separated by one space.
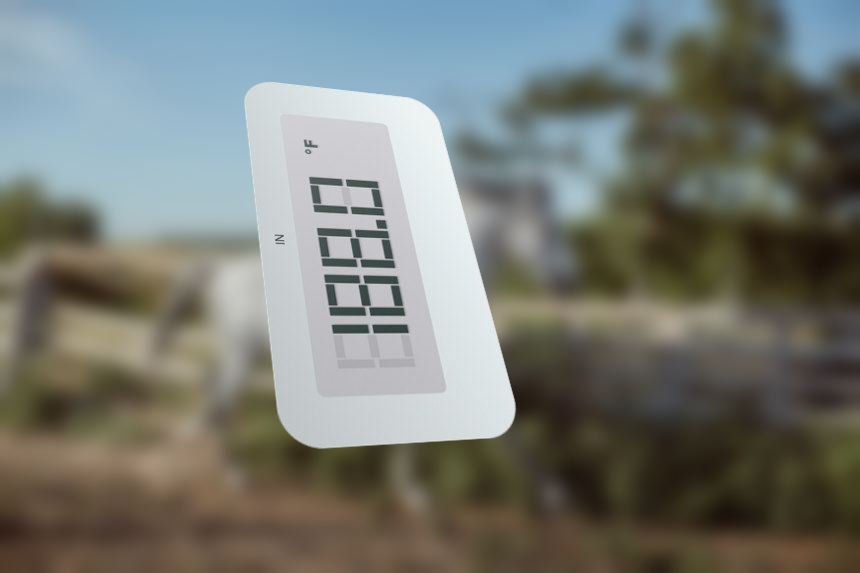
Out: 188.0 °F
